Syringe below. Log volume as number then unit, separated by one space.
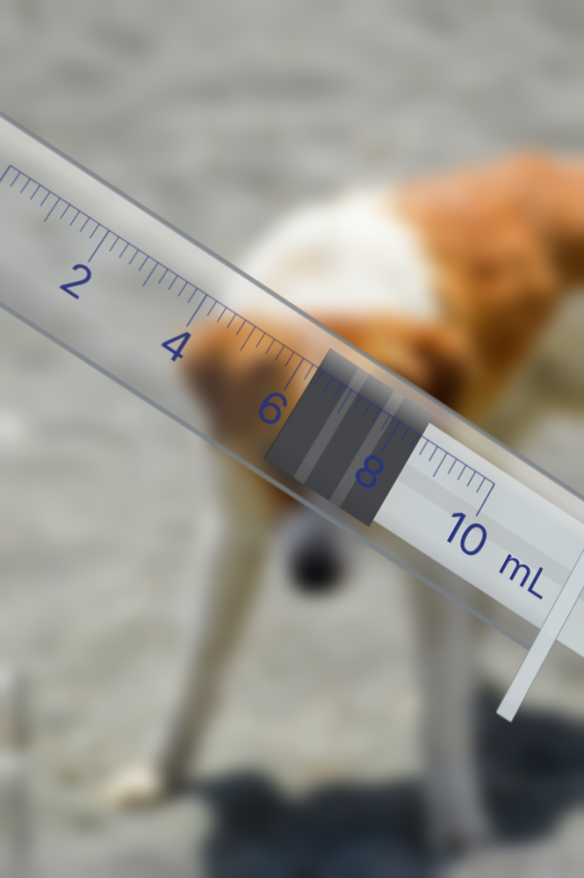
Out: 6.3 mL
